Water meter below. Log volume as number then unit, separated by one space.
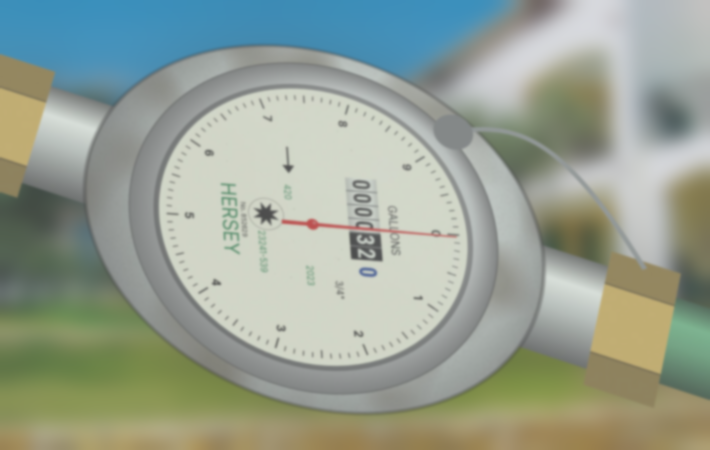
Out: 320.0 gal
